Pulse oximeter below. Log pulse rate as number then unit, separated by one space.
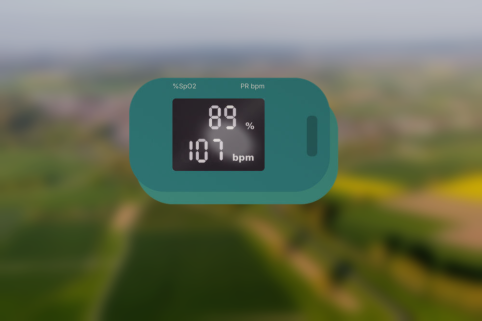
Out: 107 bpm
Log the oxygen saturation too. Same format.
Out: 89 %
